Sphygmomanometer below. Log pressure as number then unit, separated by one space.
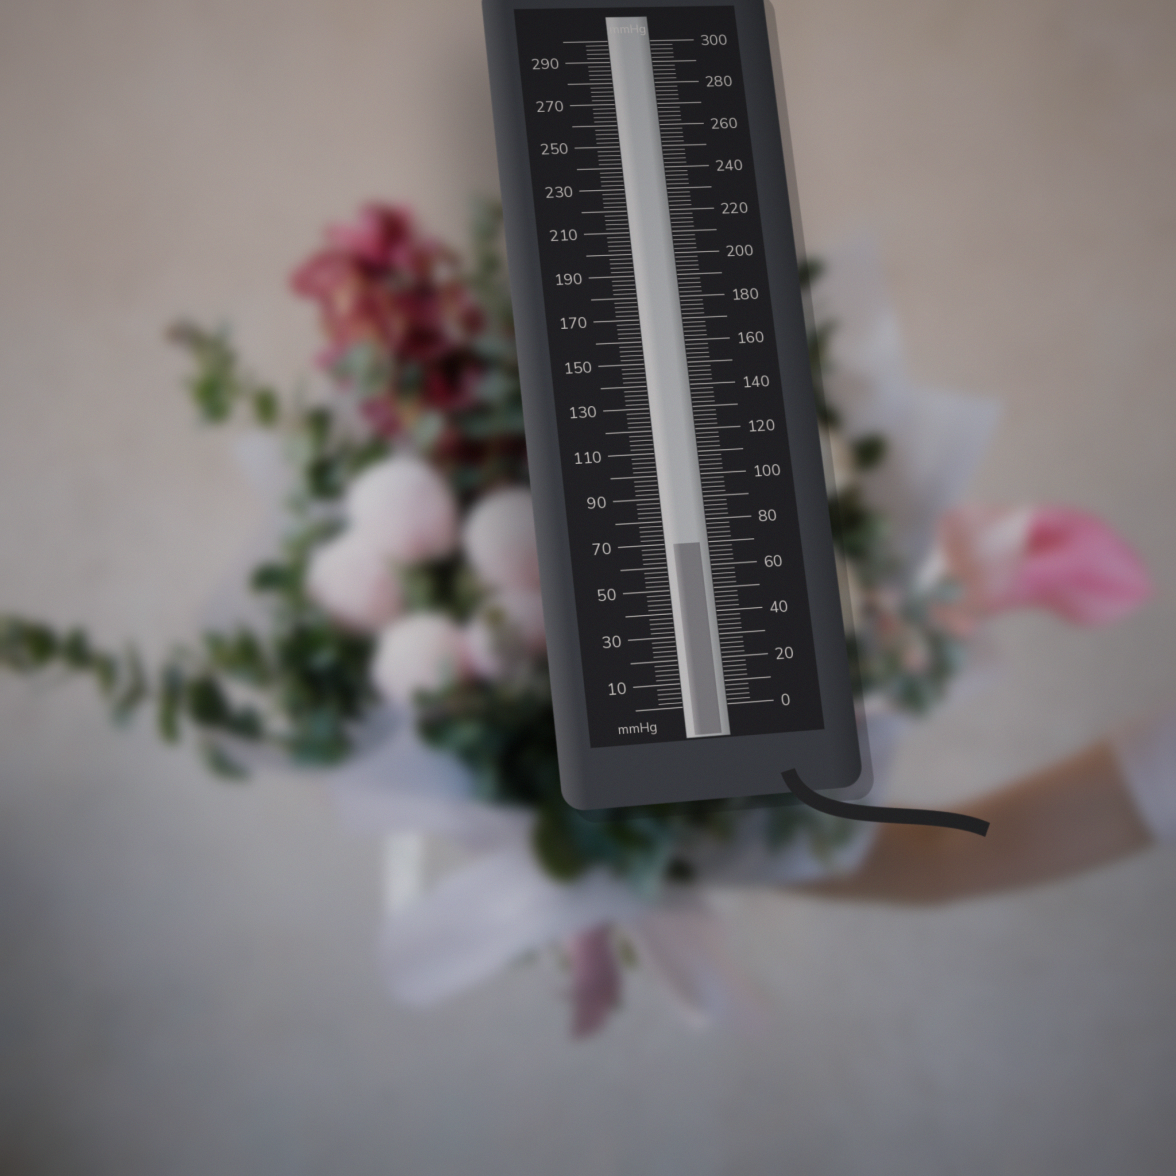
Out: 70 mmHg
